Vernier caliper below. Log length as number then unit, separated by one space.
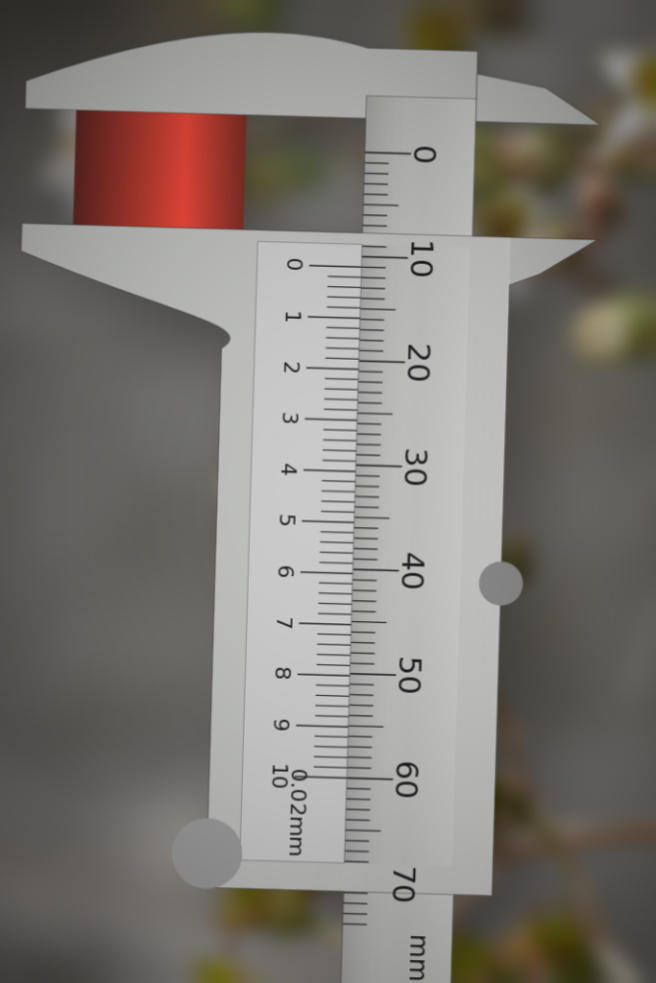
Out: 11.0 mm
